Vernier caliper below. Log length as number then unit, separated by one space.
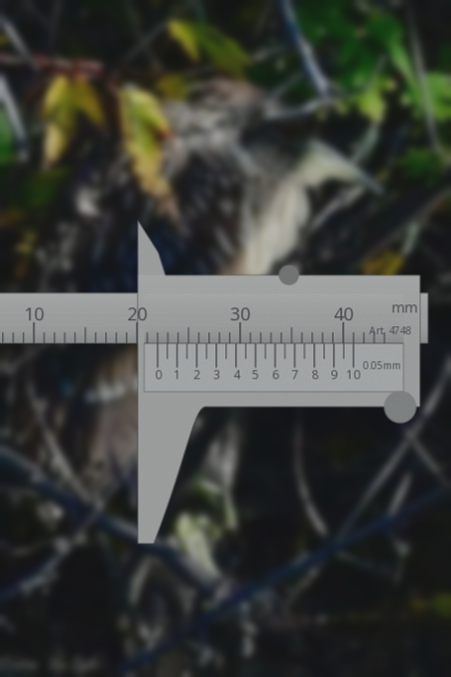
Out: 22.0 mm
